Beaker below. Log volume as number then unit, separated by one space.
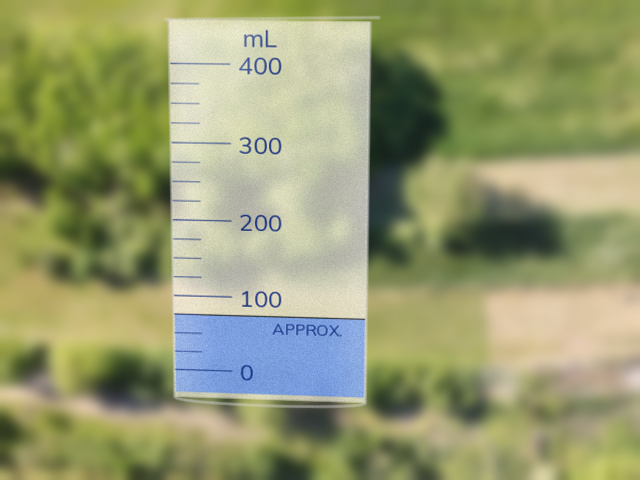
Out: 75 mL
